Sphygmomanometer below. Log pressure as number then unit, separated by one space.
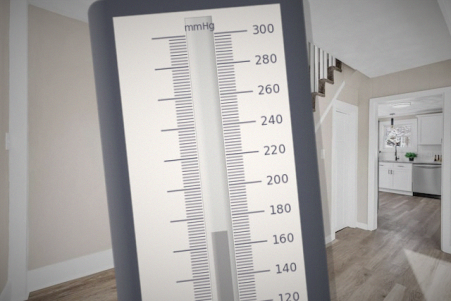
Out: 170 mmHg
